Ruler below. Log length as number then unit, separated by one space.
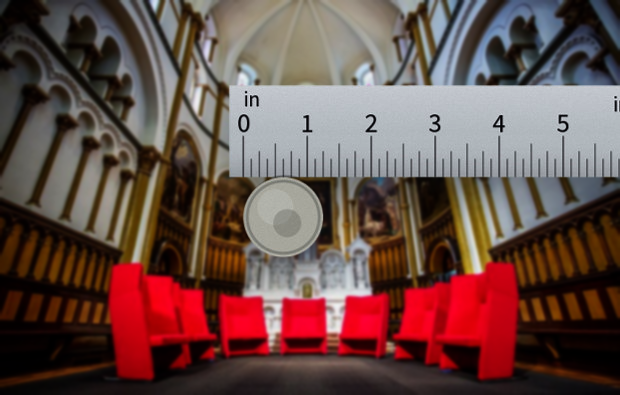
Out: 1.25 in
